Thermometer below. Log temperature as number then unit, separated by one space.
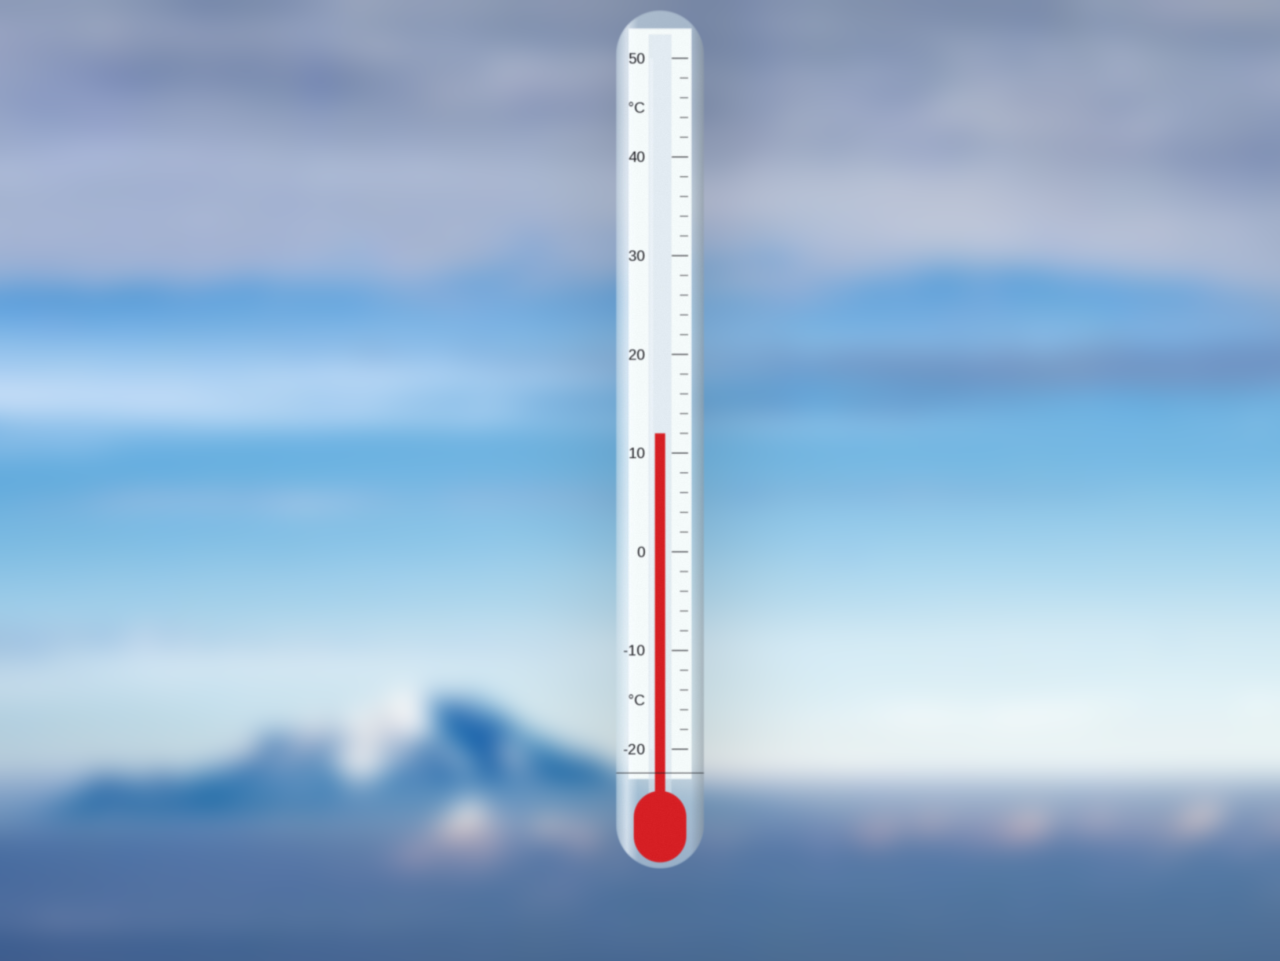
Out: 12 °C
